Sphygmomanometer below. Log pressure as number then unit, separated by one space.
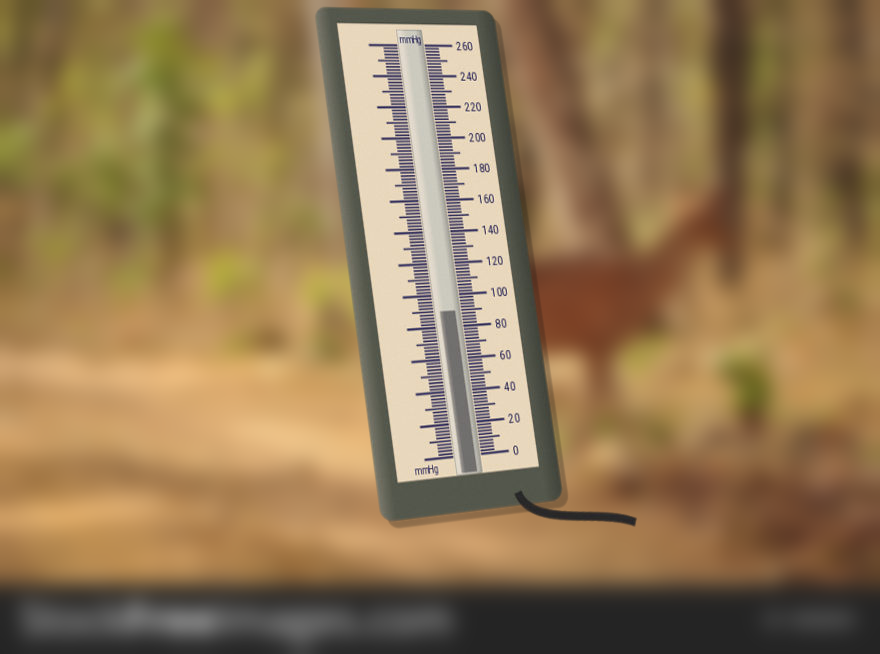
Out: 90 mmHg
